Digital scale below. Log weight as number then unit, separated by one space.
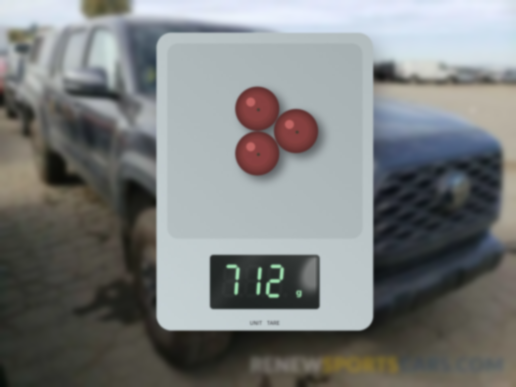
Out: 712 g
